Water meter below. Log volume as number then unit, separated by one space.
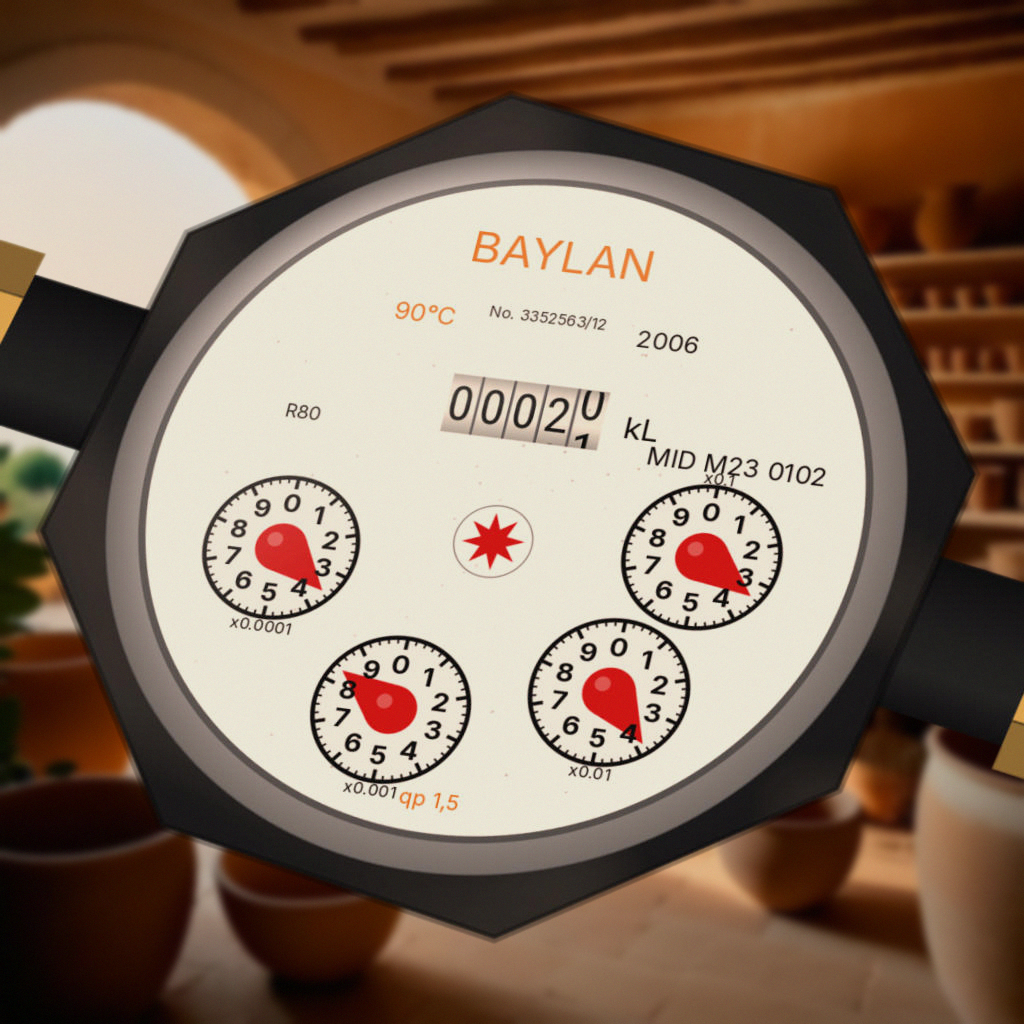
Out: 20.3383 kL
